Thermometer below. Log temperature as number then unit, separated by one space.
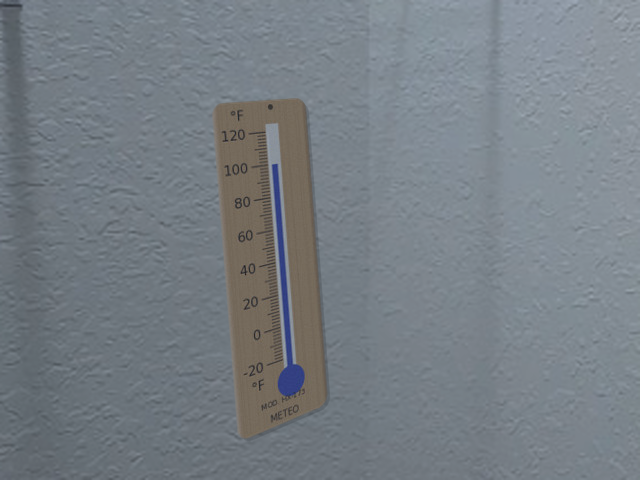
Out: 100 °F
